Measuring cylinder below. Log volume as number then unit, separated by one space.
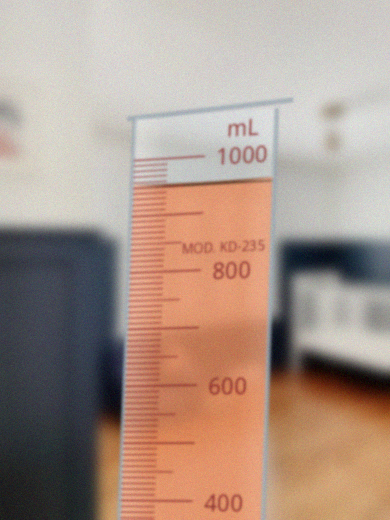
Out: 950 mL
